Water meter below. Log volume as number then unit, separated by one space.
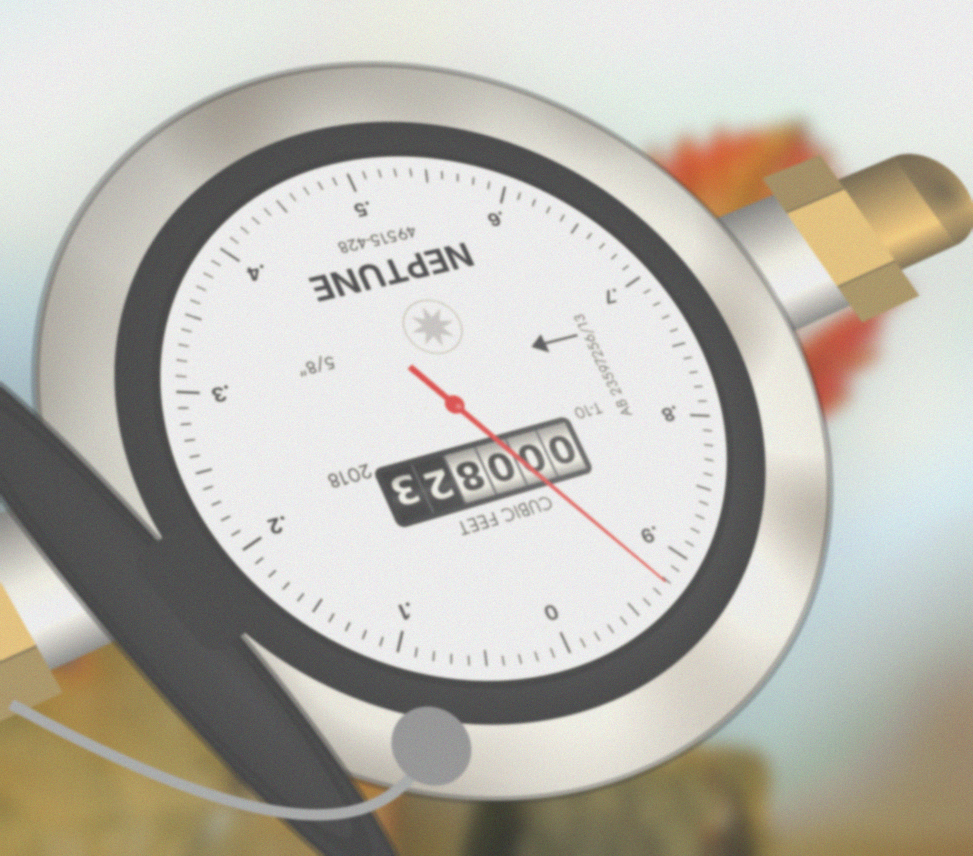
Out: 822.92 ft³
